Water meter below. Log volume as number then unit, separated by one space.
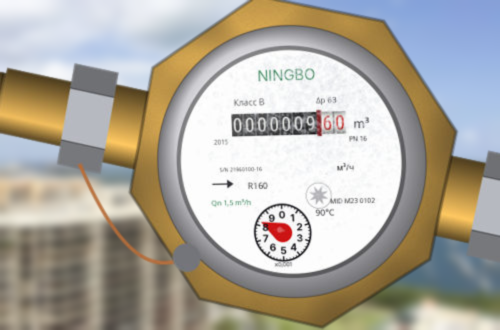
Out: 9.608 m³
